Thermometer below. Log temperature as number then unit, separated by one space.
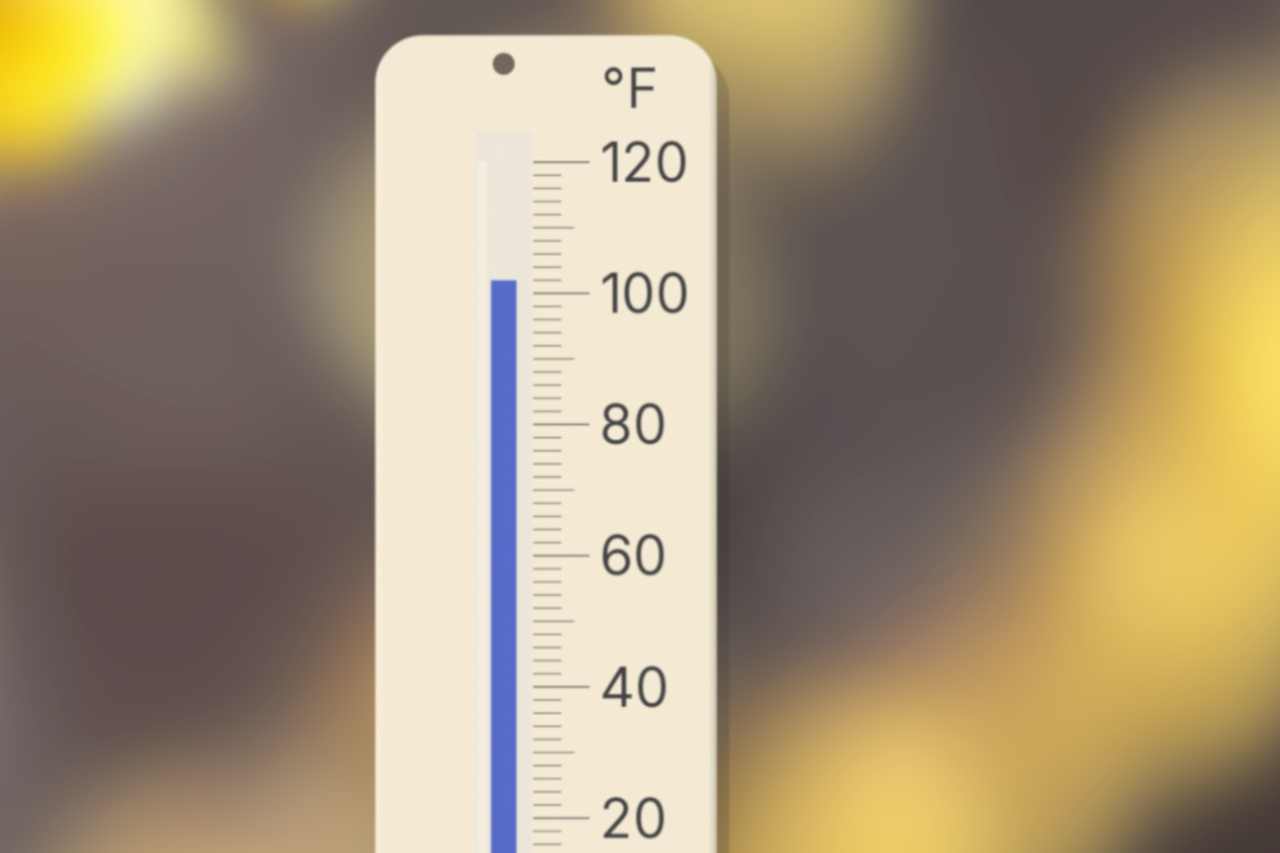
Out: 102 °F
